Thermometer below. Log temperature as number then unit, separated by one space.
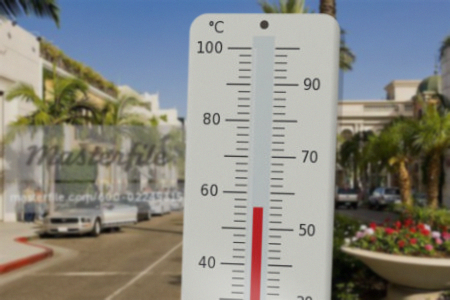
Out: 56 °C
